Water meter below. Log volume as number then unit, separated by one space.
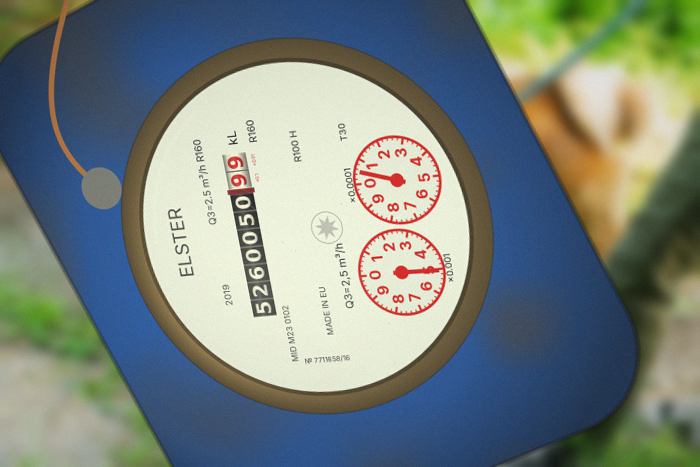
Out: 5260050.9950 kL
